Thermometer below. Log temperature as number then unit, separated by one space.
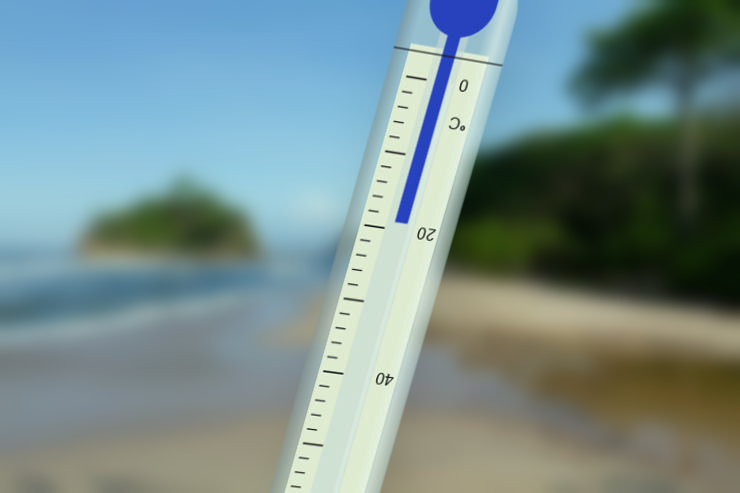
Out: 19 °C
